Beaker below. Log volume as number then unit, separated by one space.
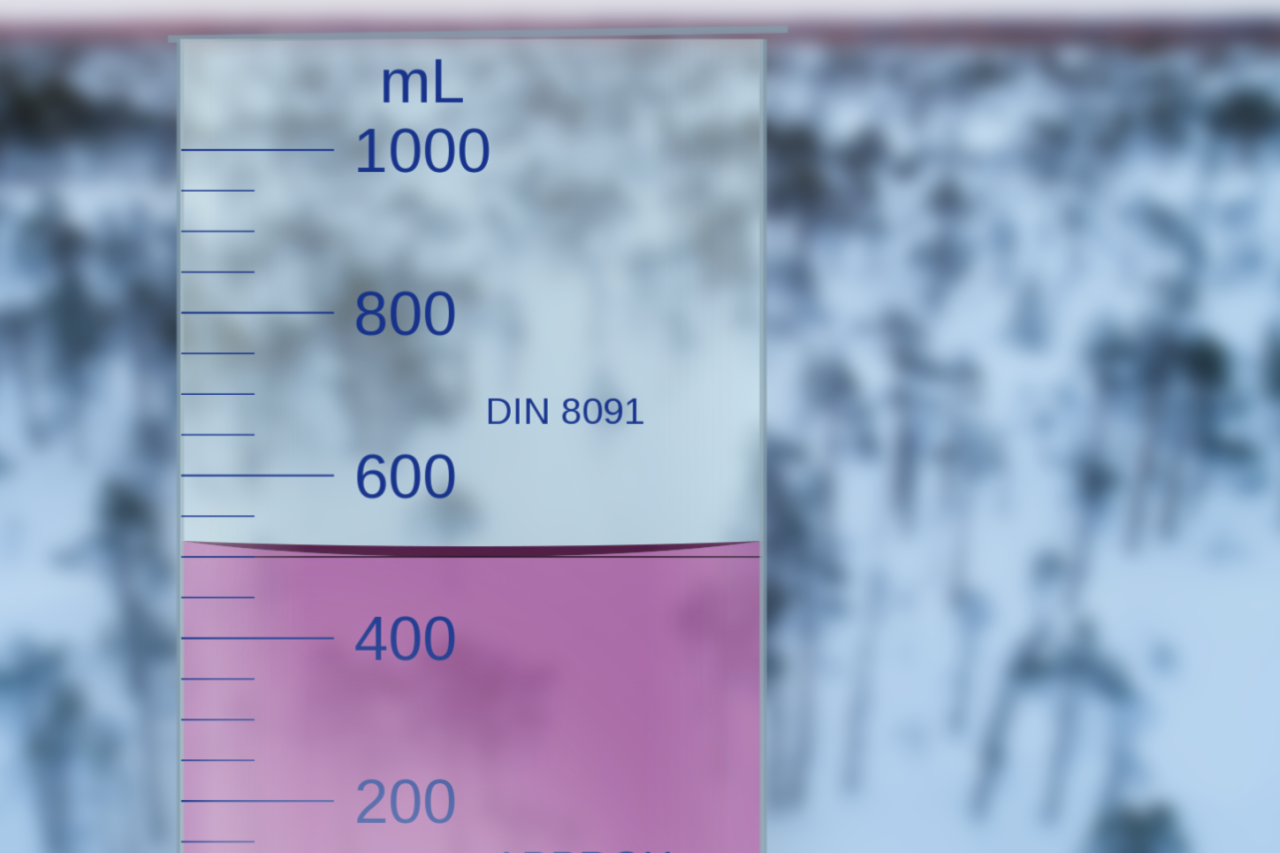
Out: 500 mL
